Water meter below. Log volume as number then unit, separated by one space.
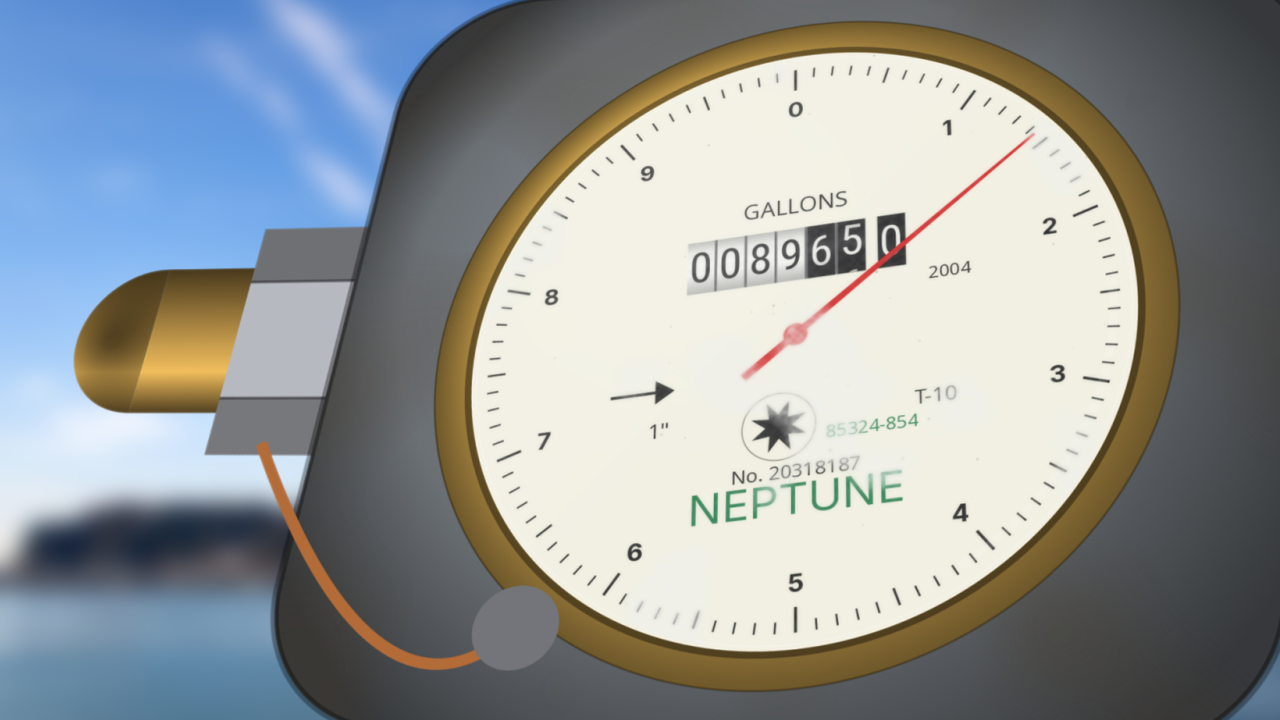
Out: 89651.4 gal
